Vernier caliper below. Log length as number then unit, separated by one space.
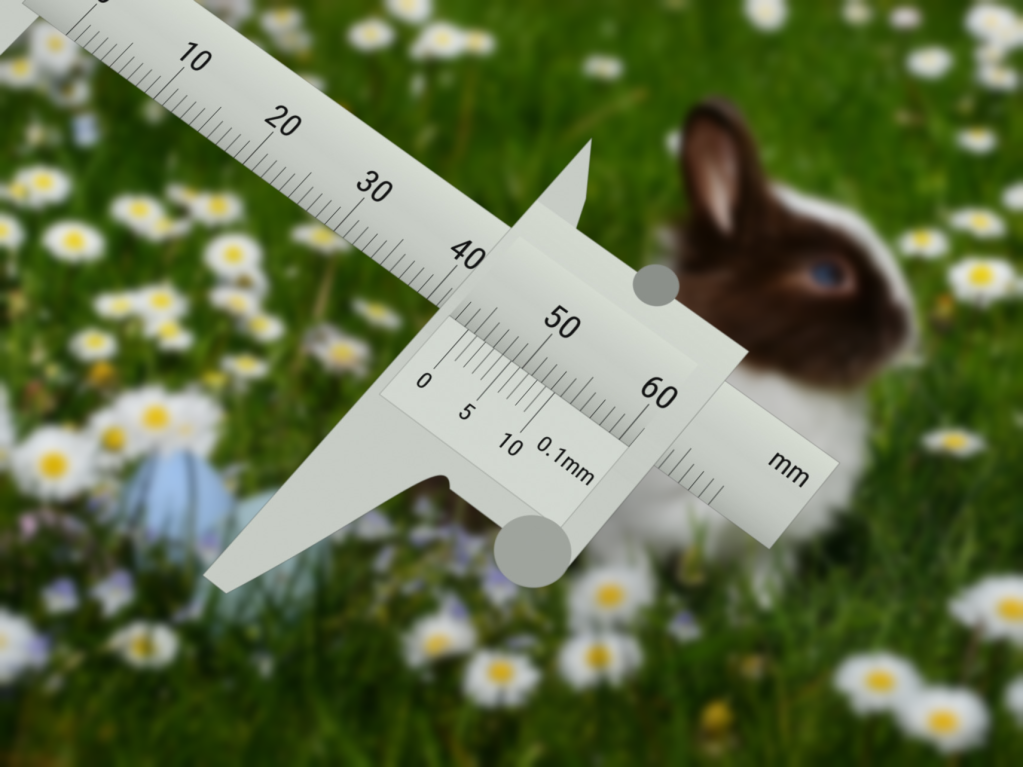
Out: 44.4 mm
